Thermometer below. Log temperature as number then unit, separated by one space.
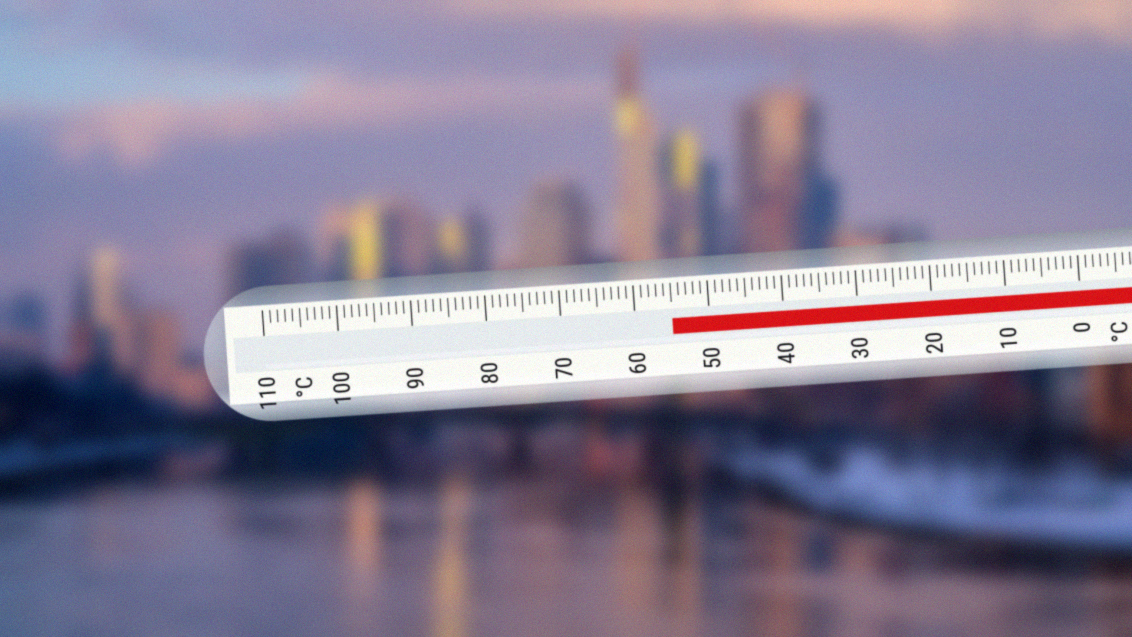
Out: 55 °C
